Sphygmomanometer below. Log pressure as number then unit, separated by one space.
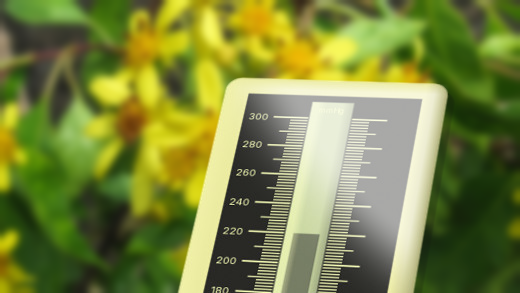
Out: 220 mmHg
